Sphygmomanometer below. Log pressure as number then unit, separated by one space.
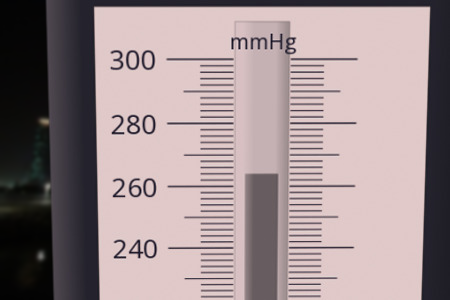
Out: 264 mmHg
